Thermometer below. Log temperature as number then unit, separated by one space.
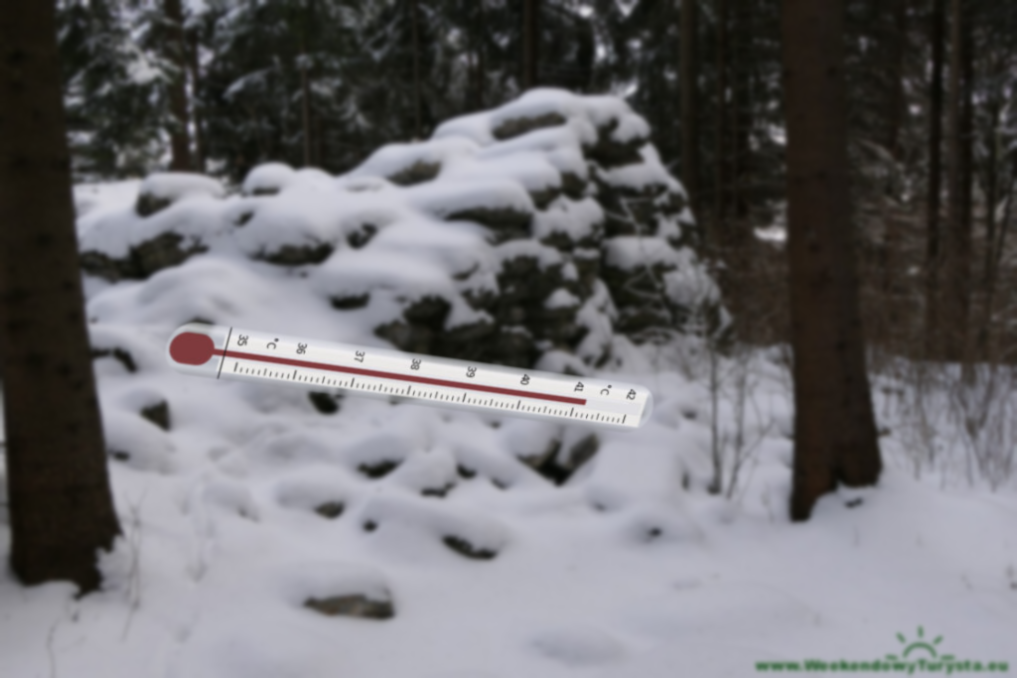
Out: 41.2 °C
